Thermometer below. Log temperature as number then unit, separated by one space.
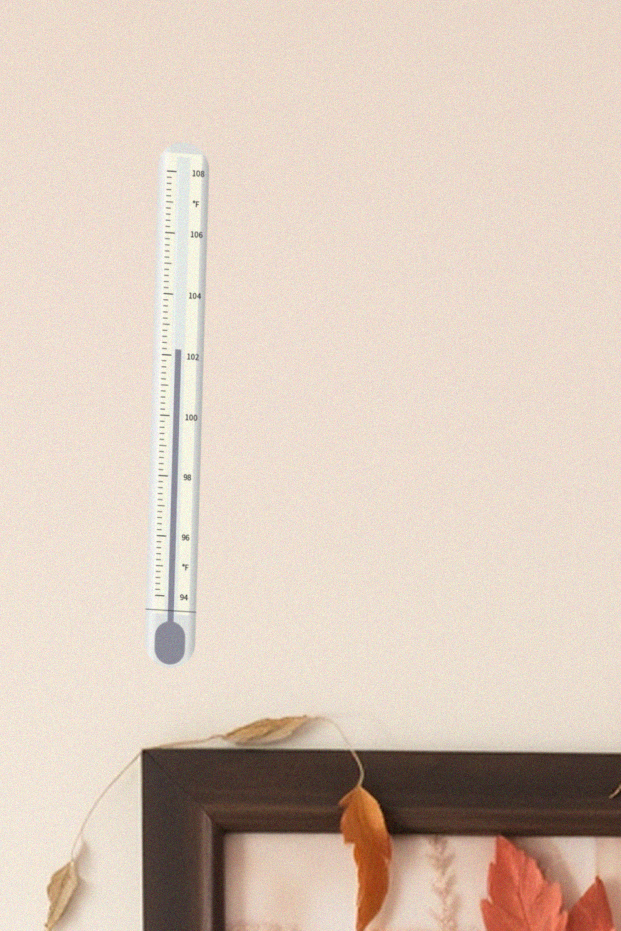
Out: 102.2 °F
